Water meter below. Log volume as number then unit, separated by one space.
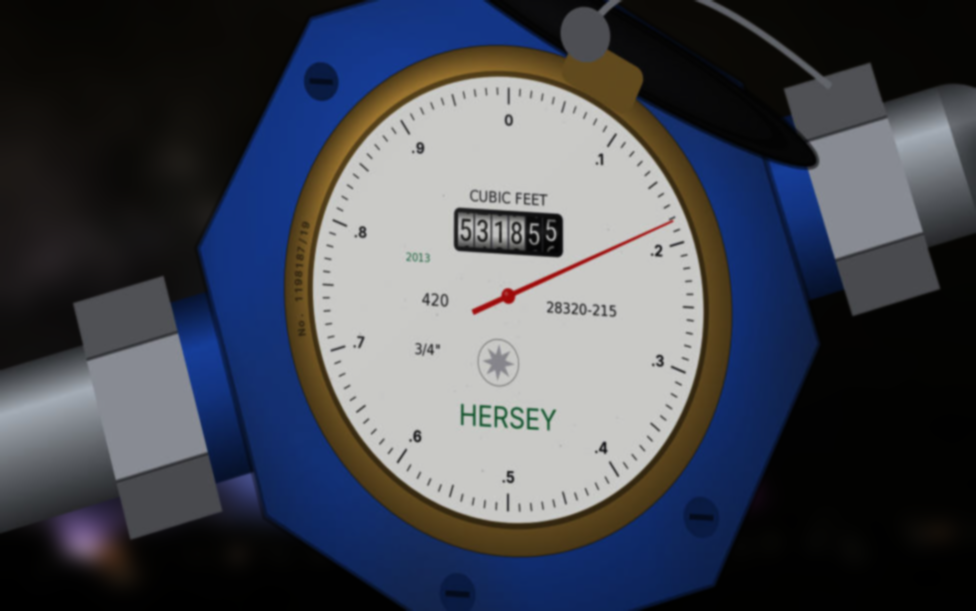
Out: 531855.18 ft³
